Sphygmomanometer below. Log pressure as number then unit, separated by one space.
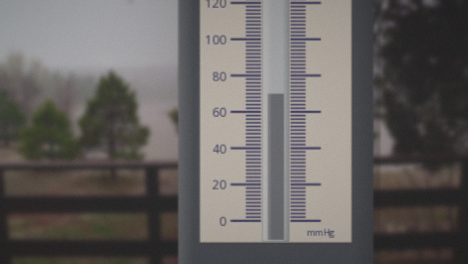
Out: 70 mmHg
